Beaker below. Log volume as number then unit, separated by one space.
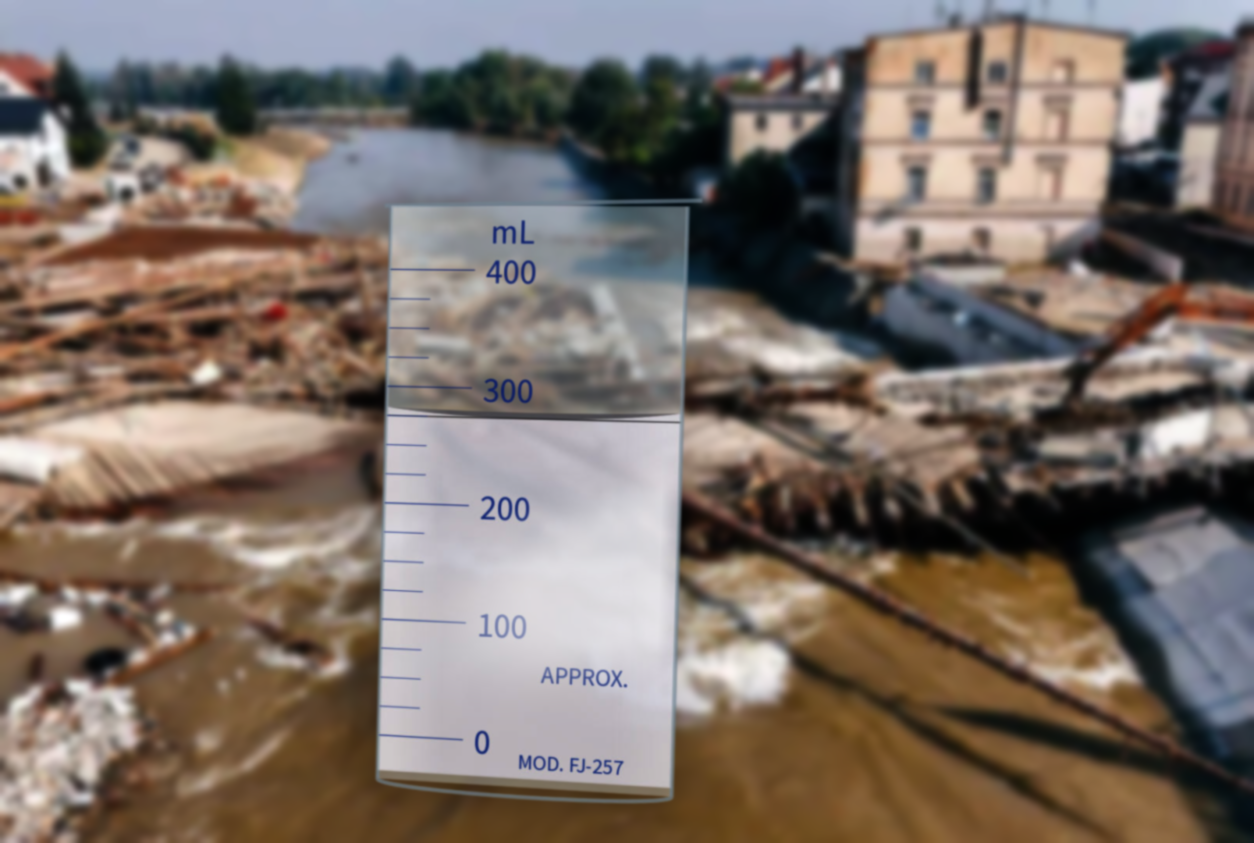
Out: 275 mL
